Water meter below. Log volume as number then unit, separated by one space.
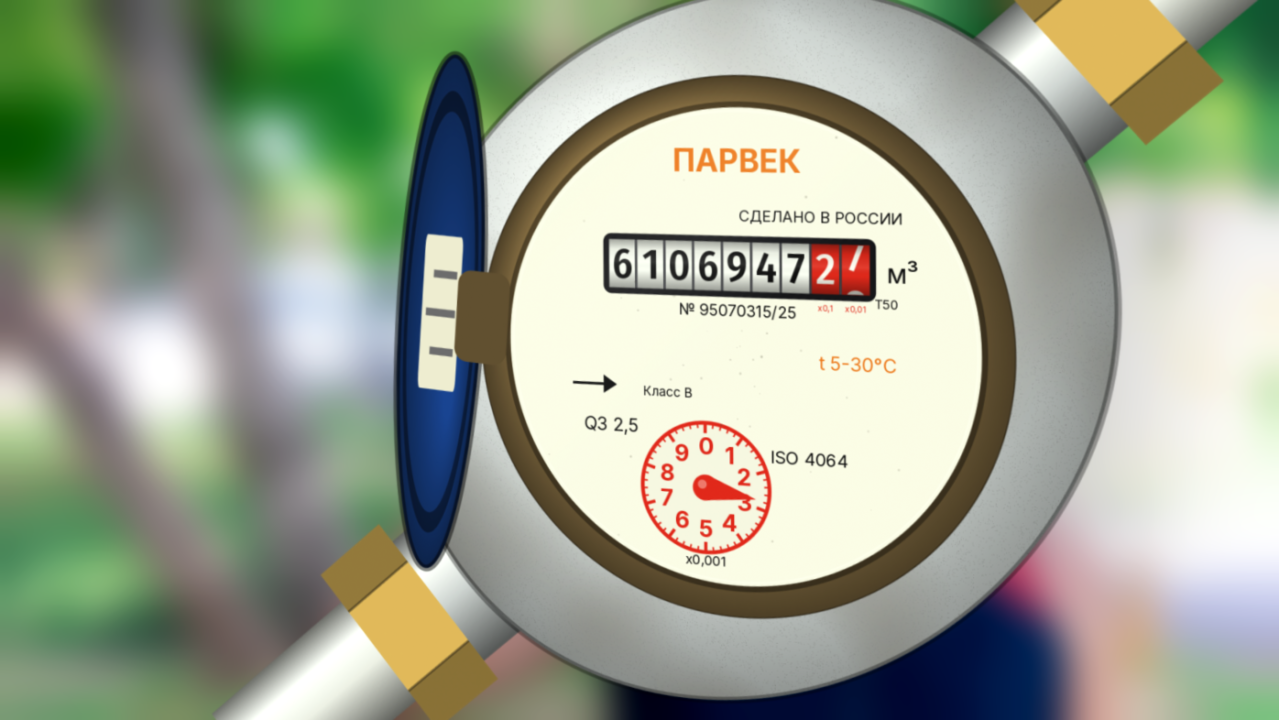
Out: 6106947.272 m³
